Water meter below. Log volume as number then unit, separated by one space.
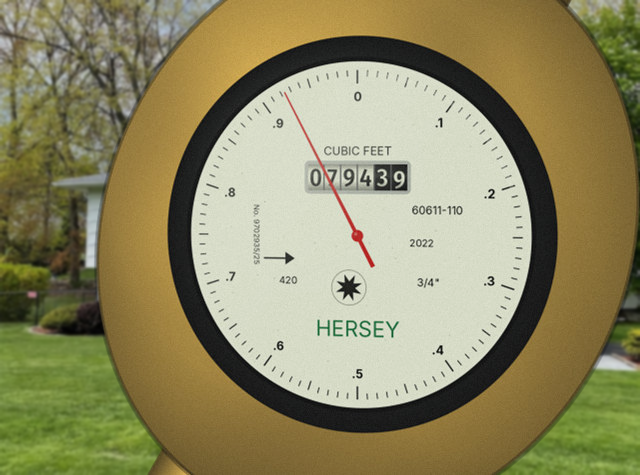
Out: 79438.92 ft³
